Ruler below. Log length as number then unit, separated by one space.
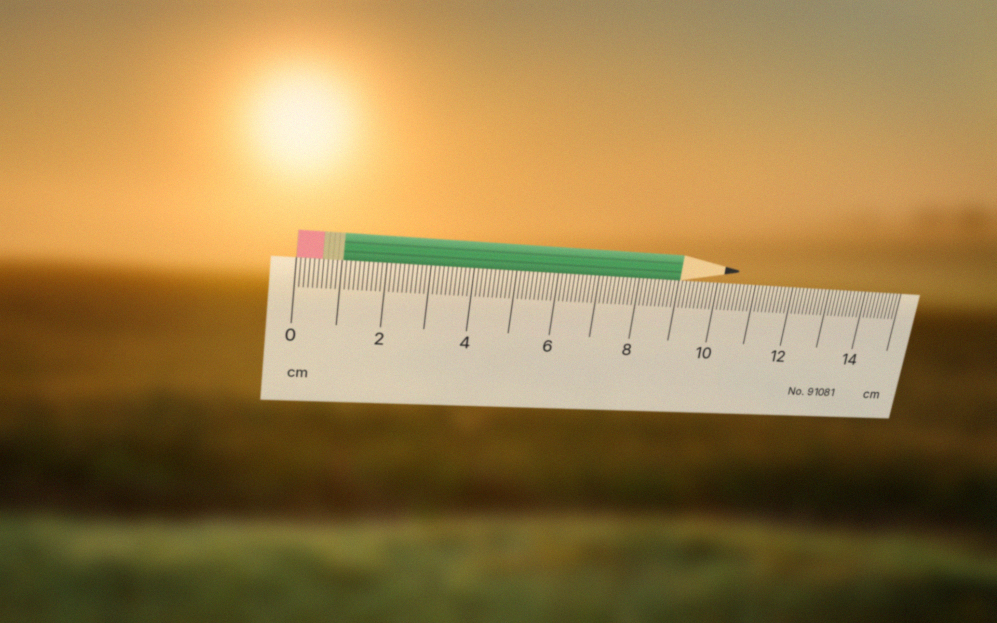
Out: 10.5 cm
